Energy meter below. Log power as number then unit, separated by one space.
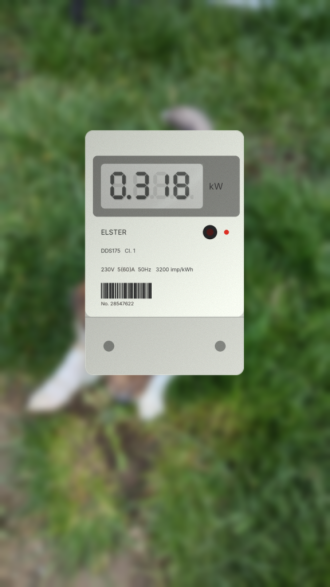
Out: 0.318 kW
